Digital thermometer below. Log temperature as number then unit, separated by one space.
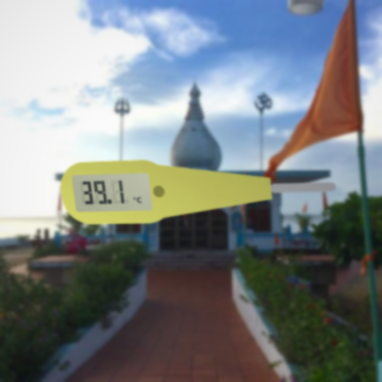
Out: 39.1 °C
